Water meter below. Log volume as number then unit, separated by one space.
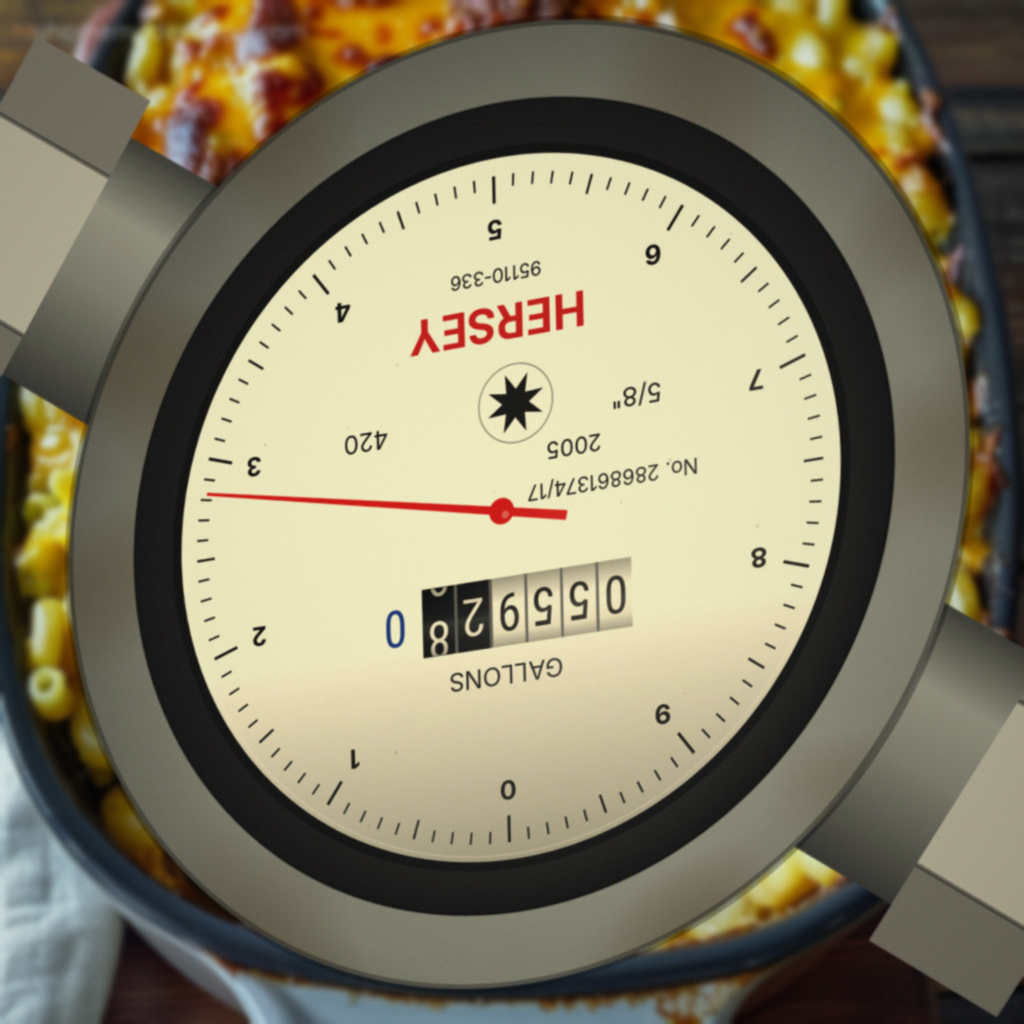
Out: 559282.8 gal
